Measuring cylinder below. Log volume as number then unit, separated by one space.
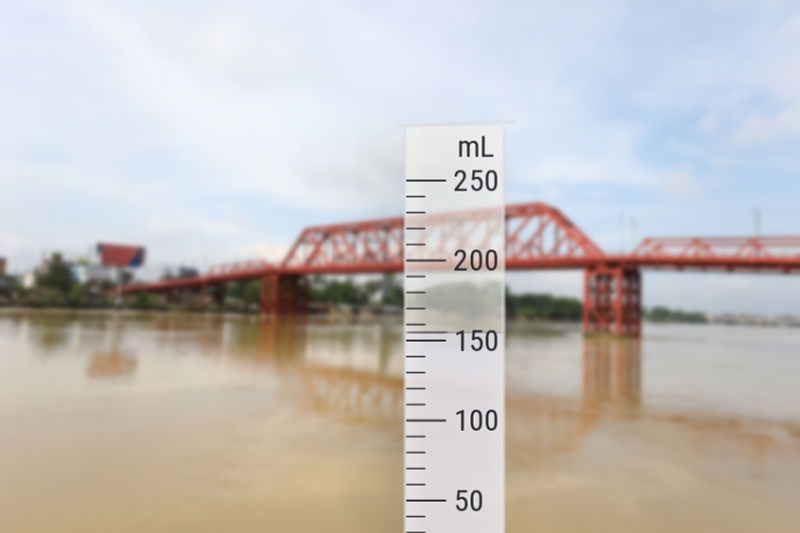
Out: 155 mL
